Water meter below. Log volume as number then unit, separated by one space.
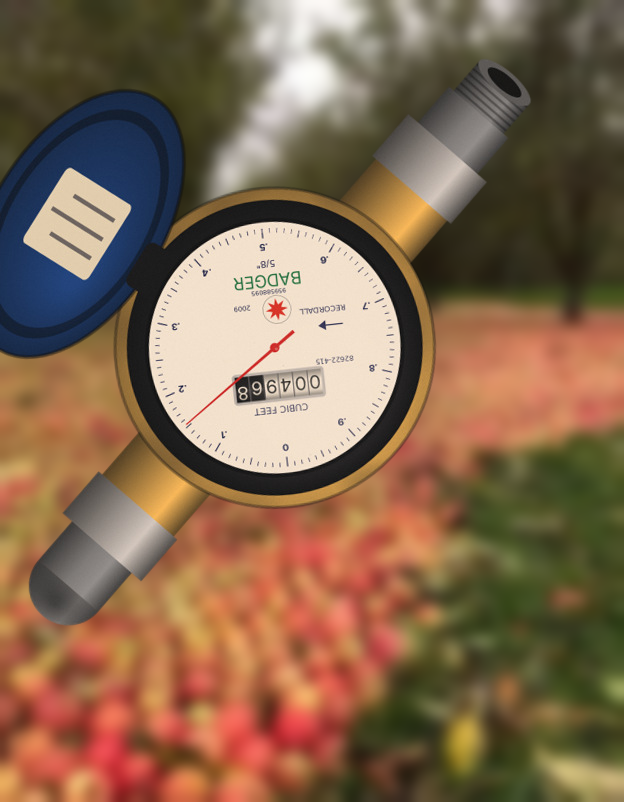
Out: 4968.15 ft³
